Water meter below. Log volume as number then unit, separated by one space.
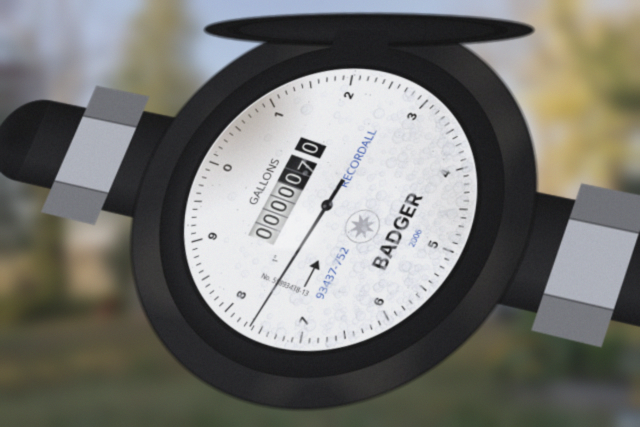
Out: 67.6 gal
